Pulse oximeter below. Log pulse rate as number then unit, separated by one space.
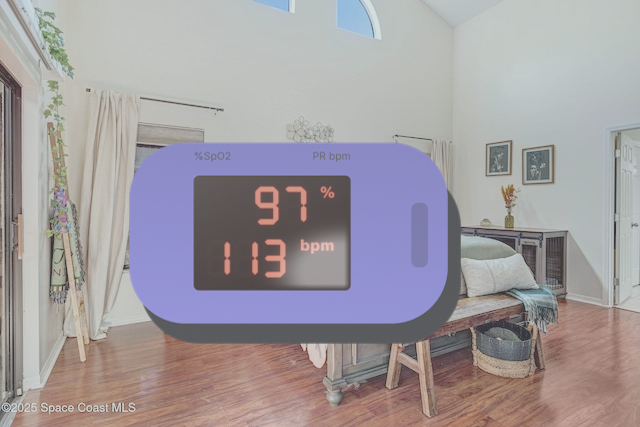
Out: 113 bpm
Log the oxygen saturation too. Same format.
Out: 97 %
